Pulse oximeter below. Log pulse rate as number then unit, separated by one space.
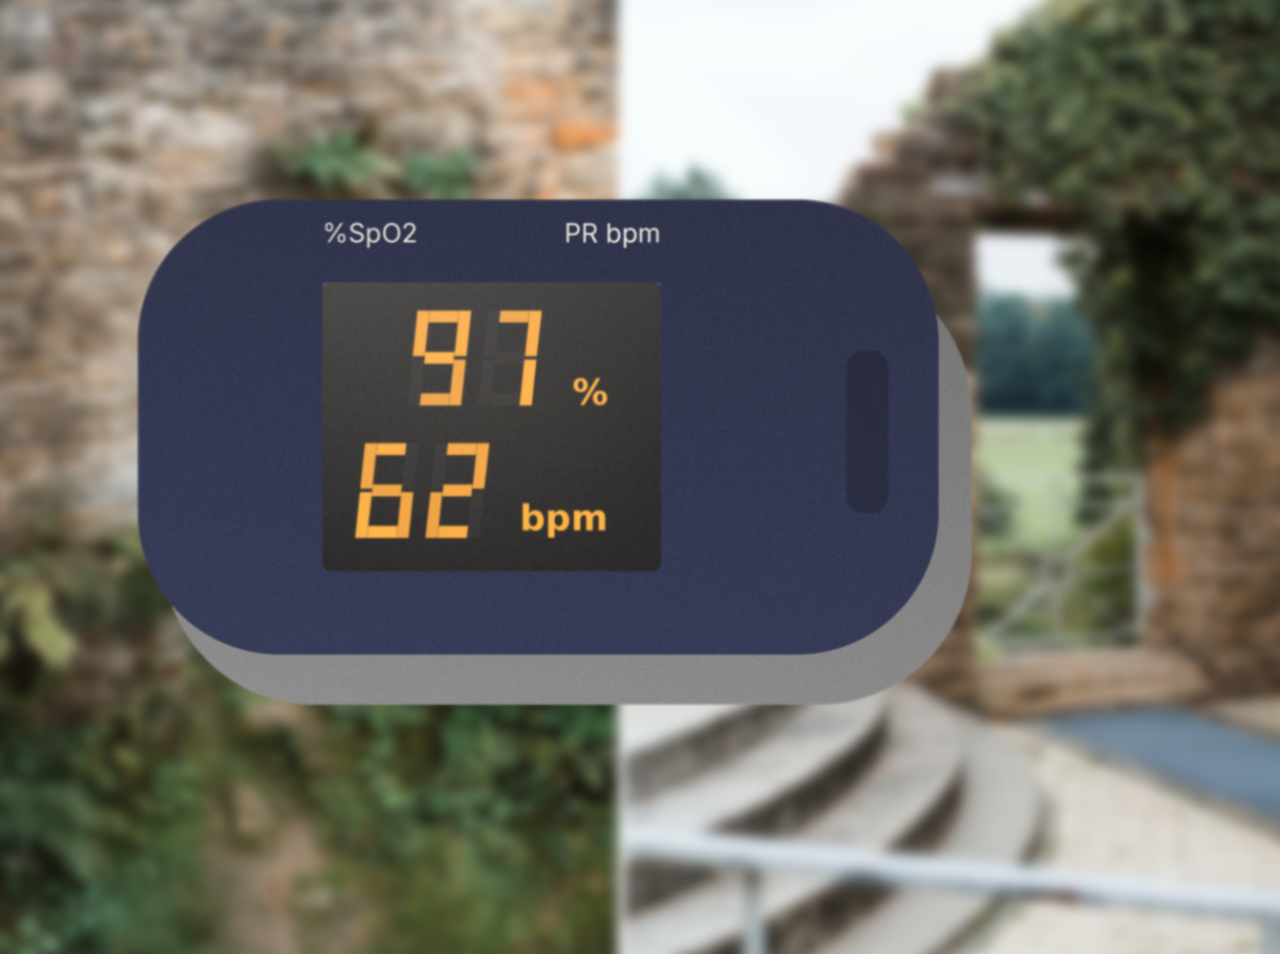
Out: 62 bpm
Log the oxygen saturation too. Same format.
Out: 97 %
